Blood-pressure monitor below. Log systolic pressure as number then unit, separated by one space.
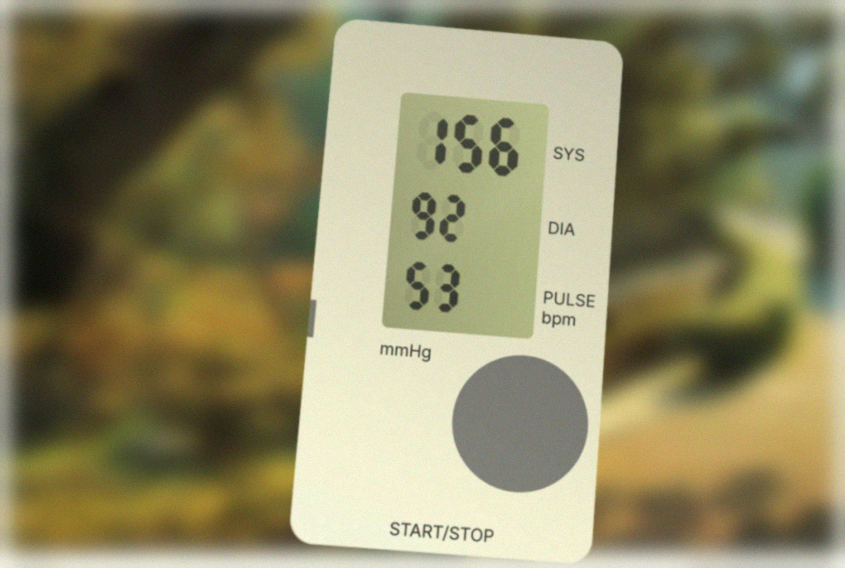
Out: 156 mmHg
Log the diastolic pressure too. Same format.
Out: 92 mmHg
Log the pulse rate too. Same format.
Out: 53 bpm
